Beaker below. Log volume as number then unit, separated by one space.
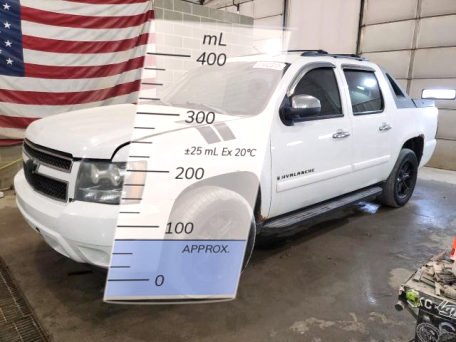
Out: 75 mL
